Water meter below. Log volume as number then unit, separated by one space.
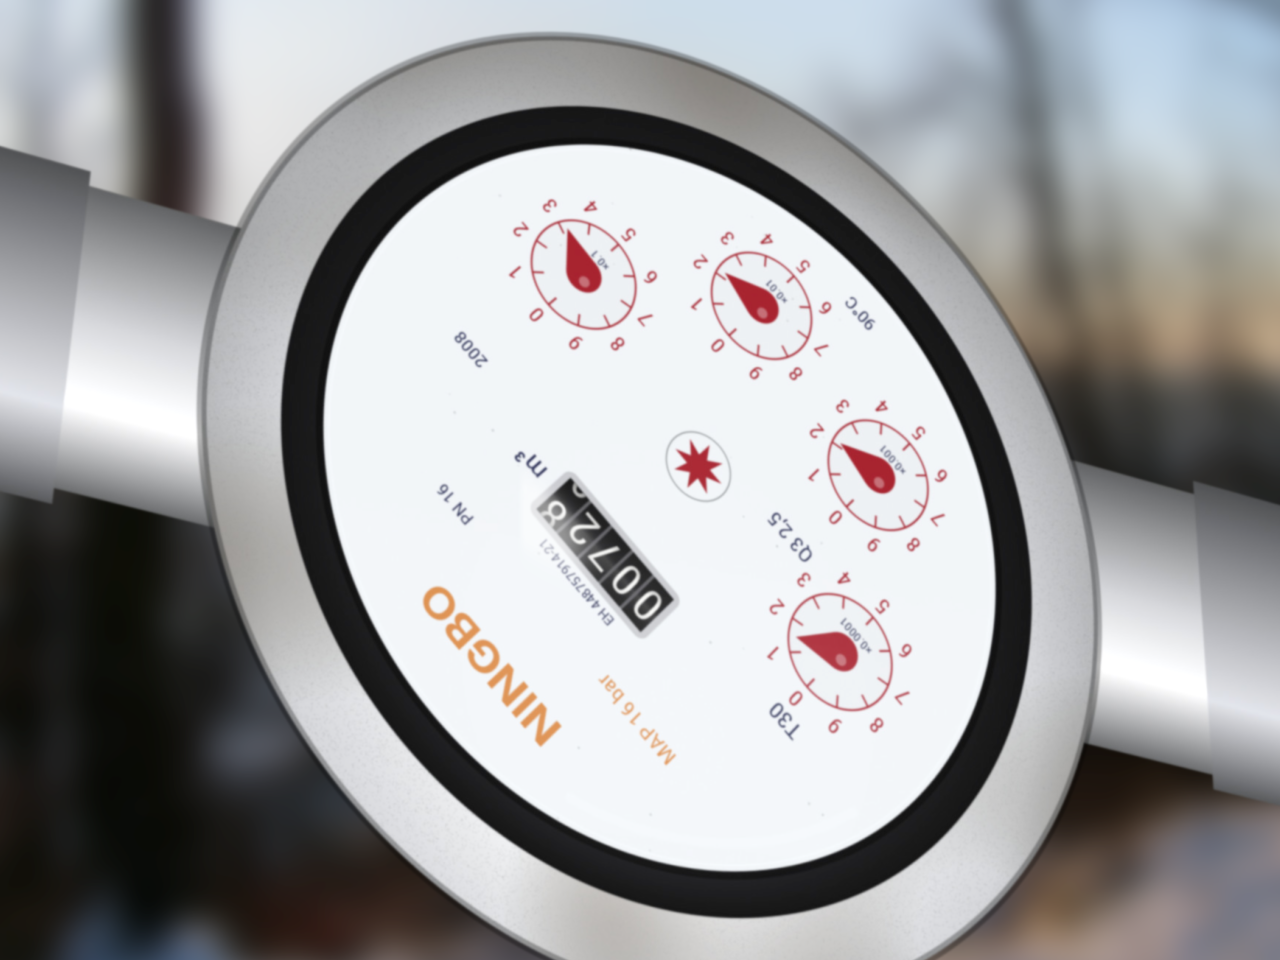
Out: 728.3221 m³
